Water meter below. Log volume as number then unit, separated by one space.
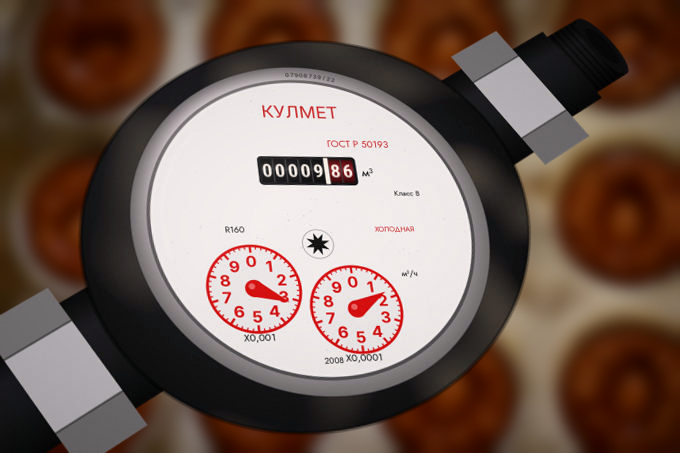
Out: 9.8631 m³
